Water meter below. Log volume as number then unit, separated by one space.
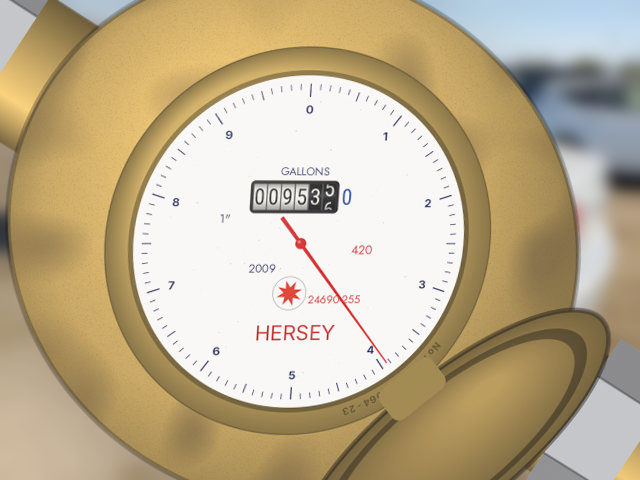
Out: 95353.9 gal
